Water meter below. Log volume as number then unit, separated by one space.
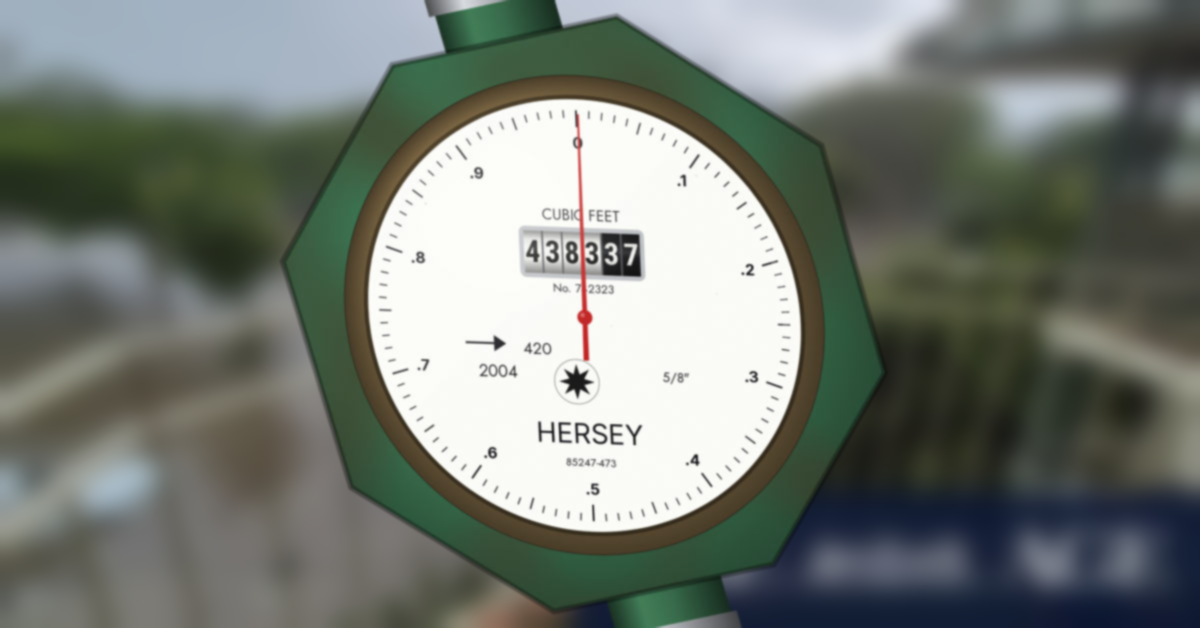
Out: 438337.00 ft³
